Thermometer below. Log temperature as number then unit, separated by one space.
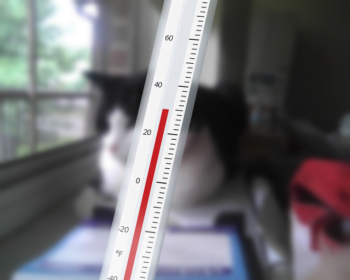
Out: 30 °F
